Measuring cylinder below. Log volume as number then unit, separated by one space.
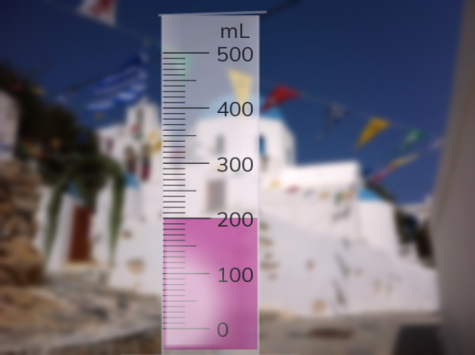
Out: 200 mL
